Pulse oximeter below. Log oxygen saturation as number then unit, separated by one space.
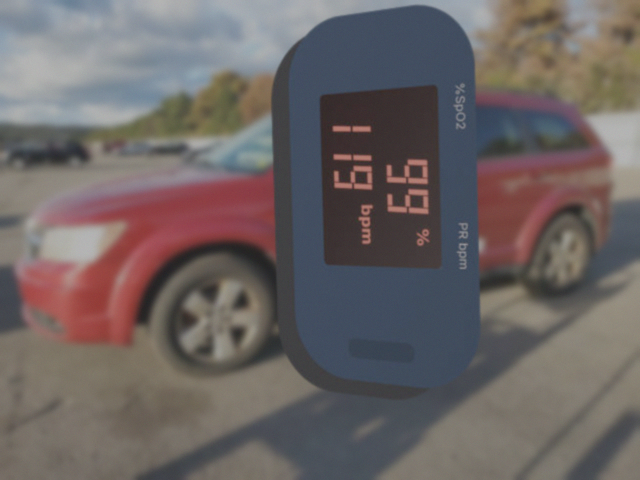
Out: 99 %
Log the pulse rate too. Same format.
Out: 119 bpm
